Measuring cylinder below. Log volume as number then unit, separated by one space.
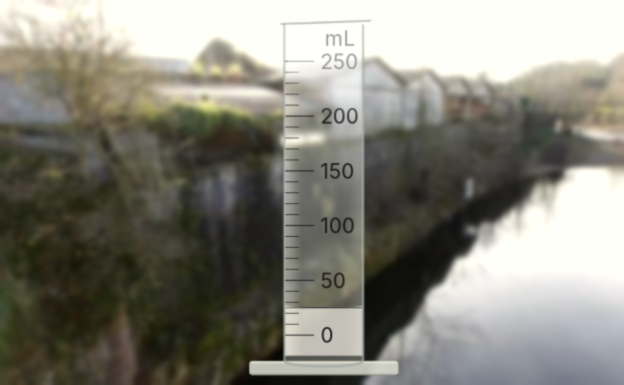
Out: 25 mL
